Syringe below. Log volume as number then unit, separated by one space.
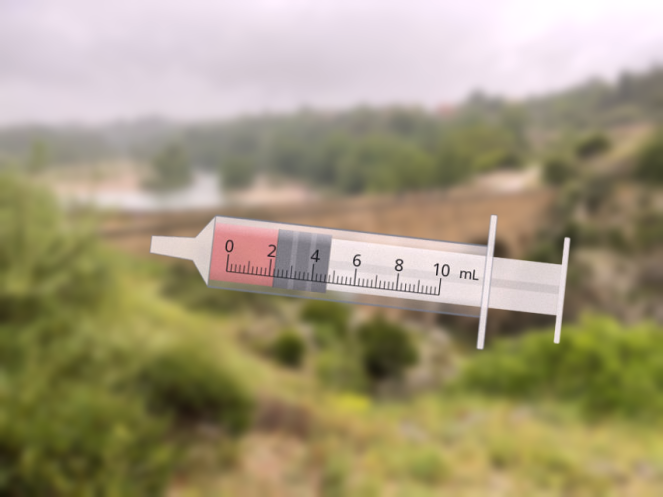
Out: 2.2 mL
